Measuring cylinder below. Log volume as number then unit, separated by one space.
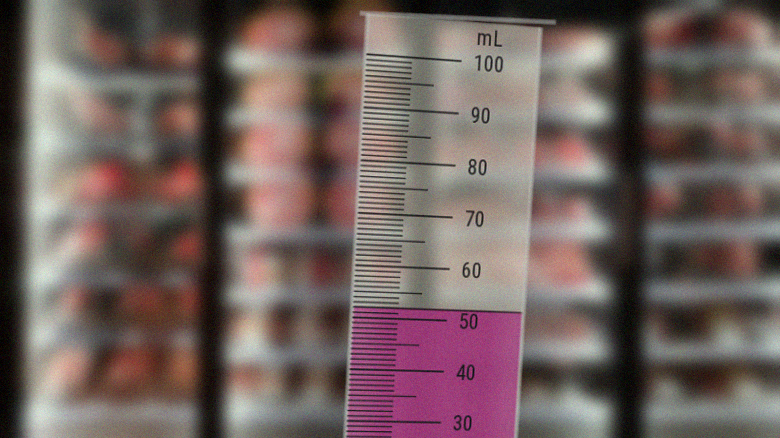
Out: 52 mL
